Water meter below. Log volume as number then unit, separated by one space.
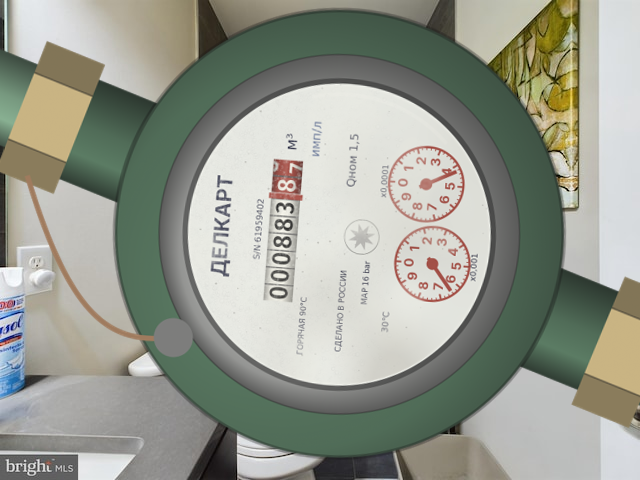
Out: 883.8664 m³
